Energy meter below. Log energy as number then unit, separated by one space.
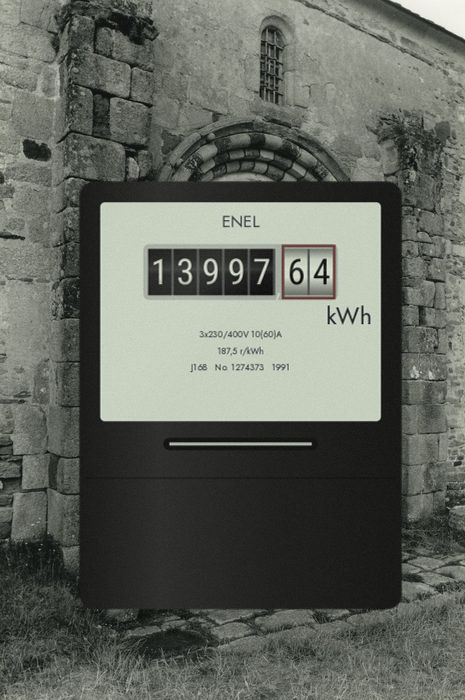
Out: 13997.64 kWh
